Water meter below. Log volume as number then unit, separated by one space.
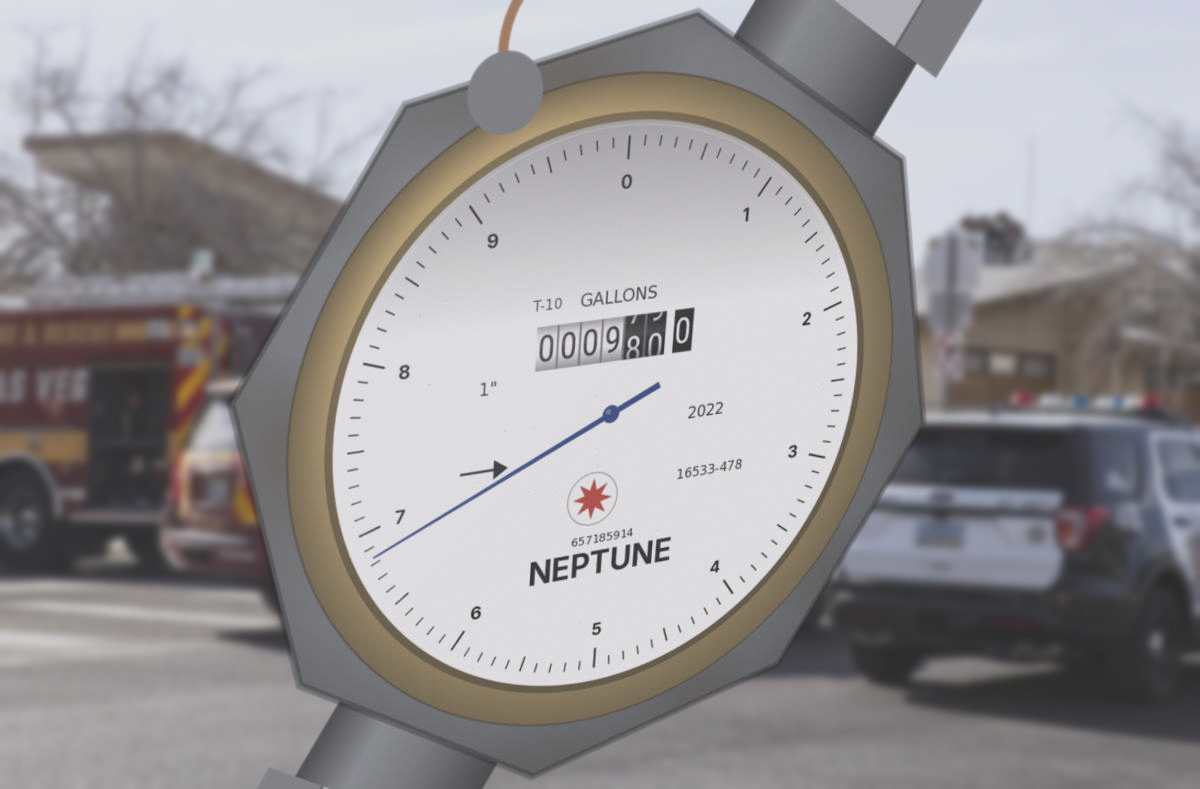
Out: 9796.8 gal
